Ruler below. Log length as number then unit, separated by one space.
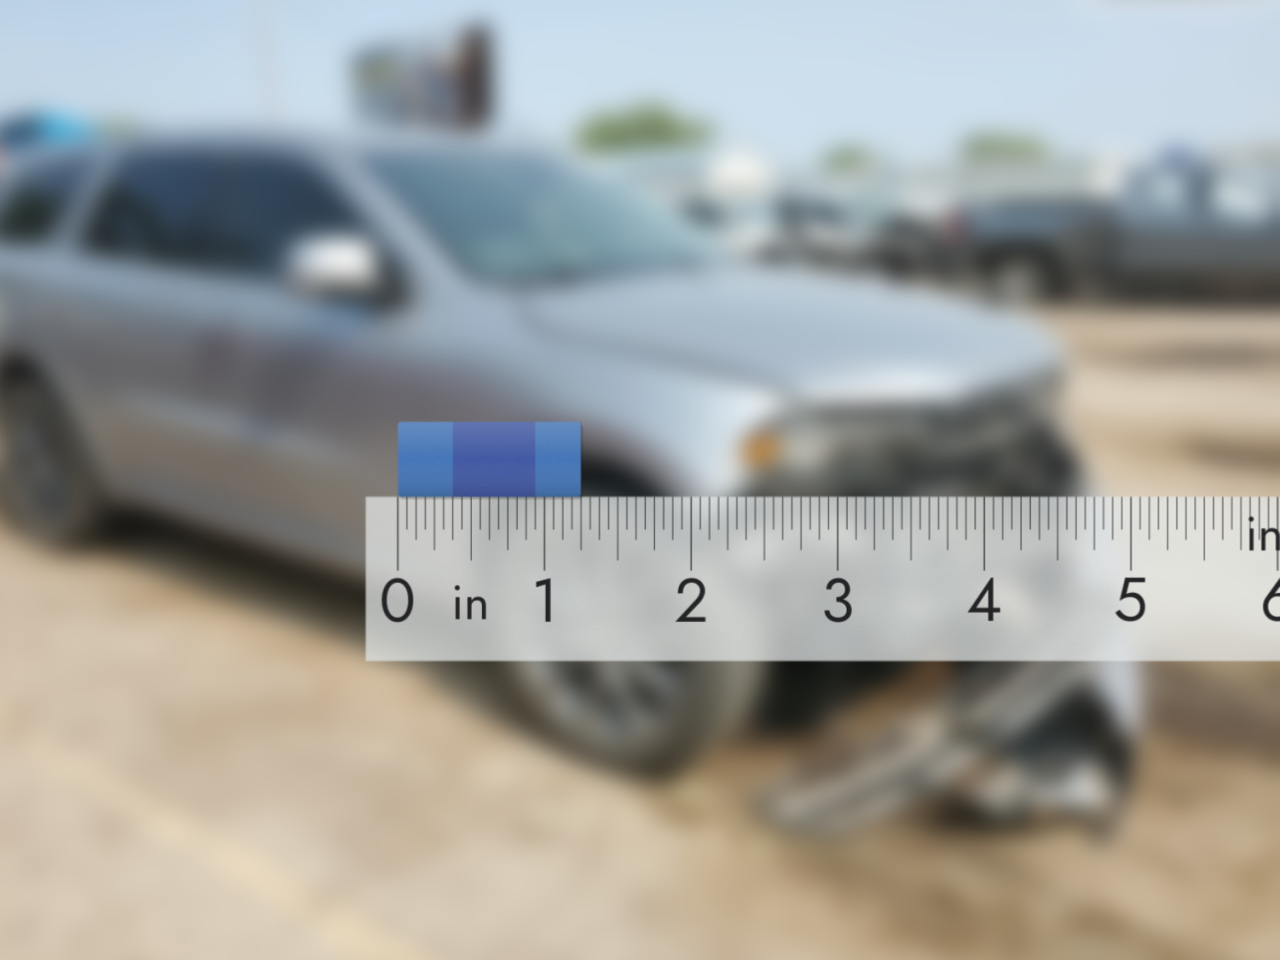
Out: 1.25 in
